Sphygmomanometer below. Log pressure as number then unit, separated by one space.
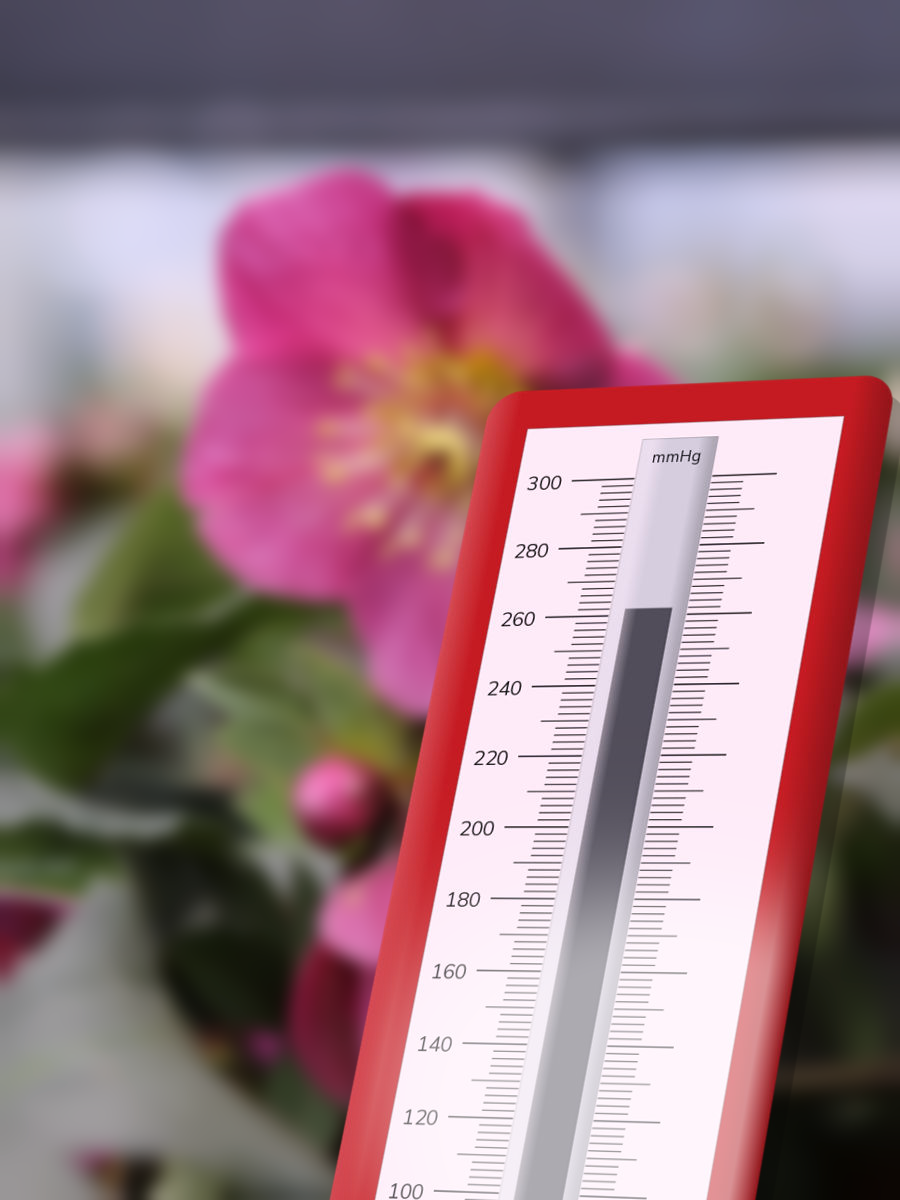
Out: 262 mmHg
